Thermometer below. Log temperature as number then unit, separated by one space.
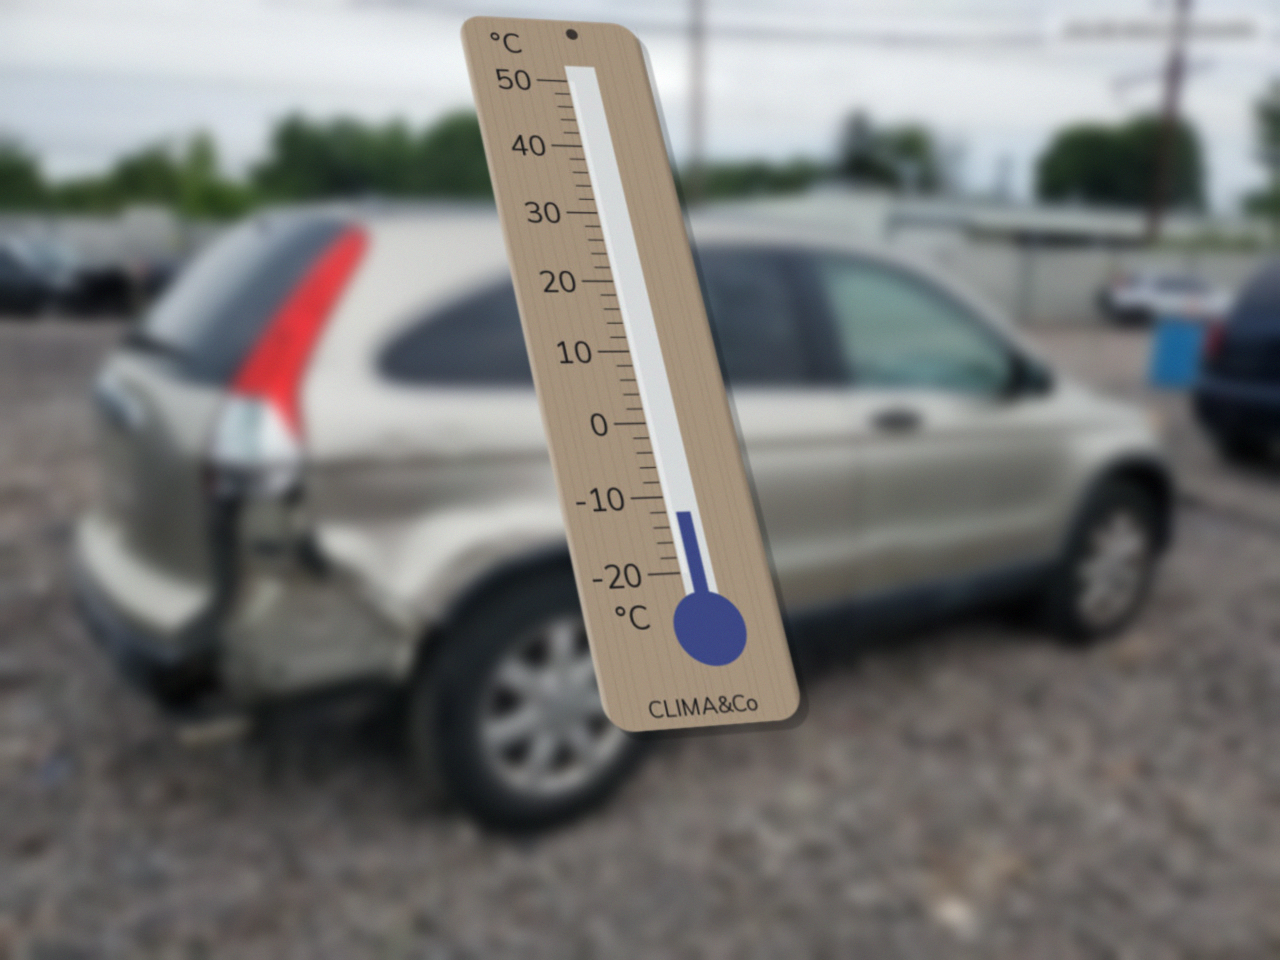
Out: -12 °C
